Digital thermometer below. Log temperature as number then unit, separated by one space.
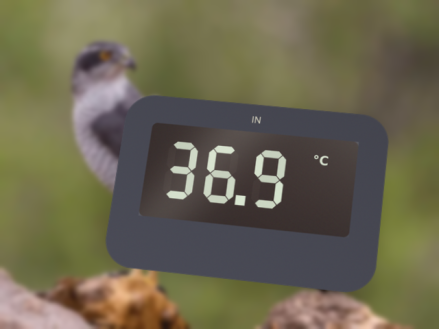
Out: 36.9 °C
